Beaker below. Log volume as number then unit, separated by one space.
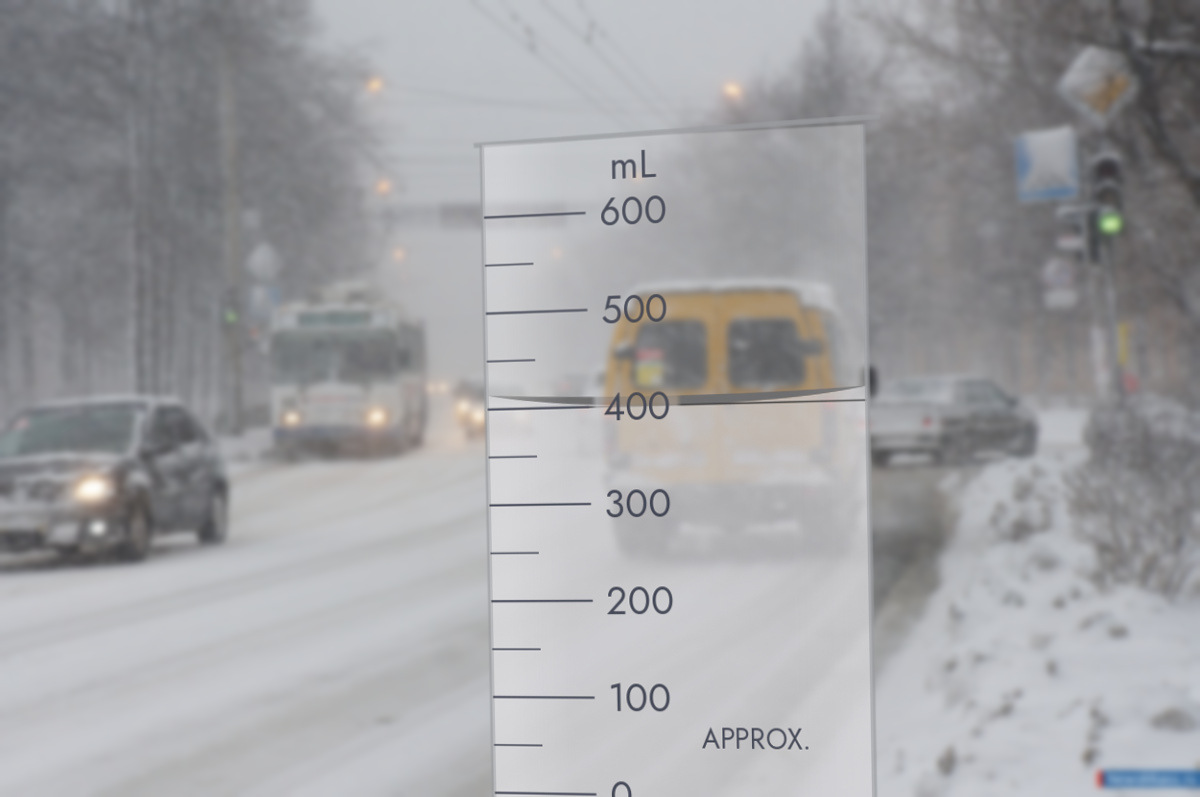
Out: 400 mL
